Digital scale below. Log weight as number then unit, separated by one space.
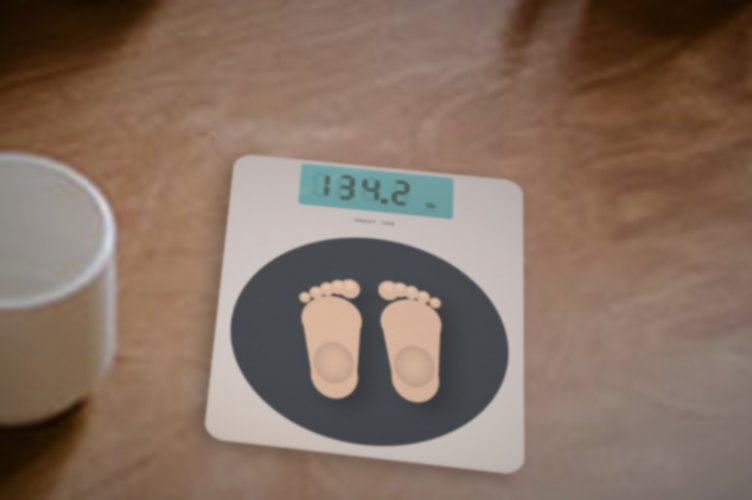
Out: 134.2 lb
